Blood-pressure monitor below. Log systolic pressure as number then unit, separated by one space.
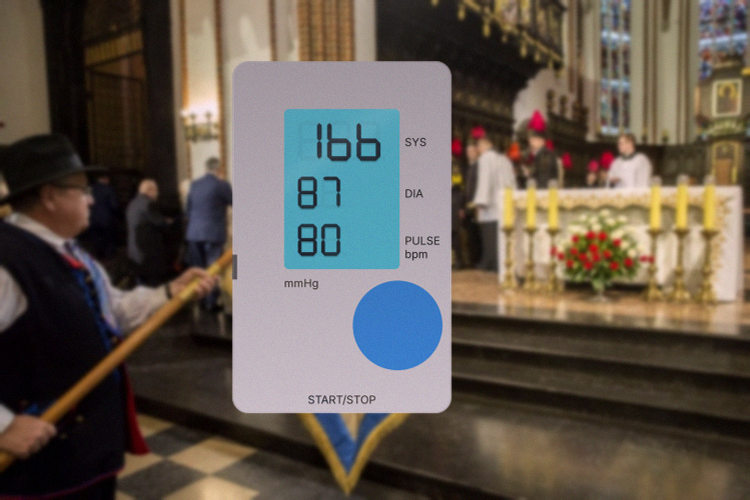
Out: 166 mmHg
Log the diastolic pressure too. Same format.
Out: 87 mmHg
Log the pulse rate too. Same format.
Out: 80 bpm
